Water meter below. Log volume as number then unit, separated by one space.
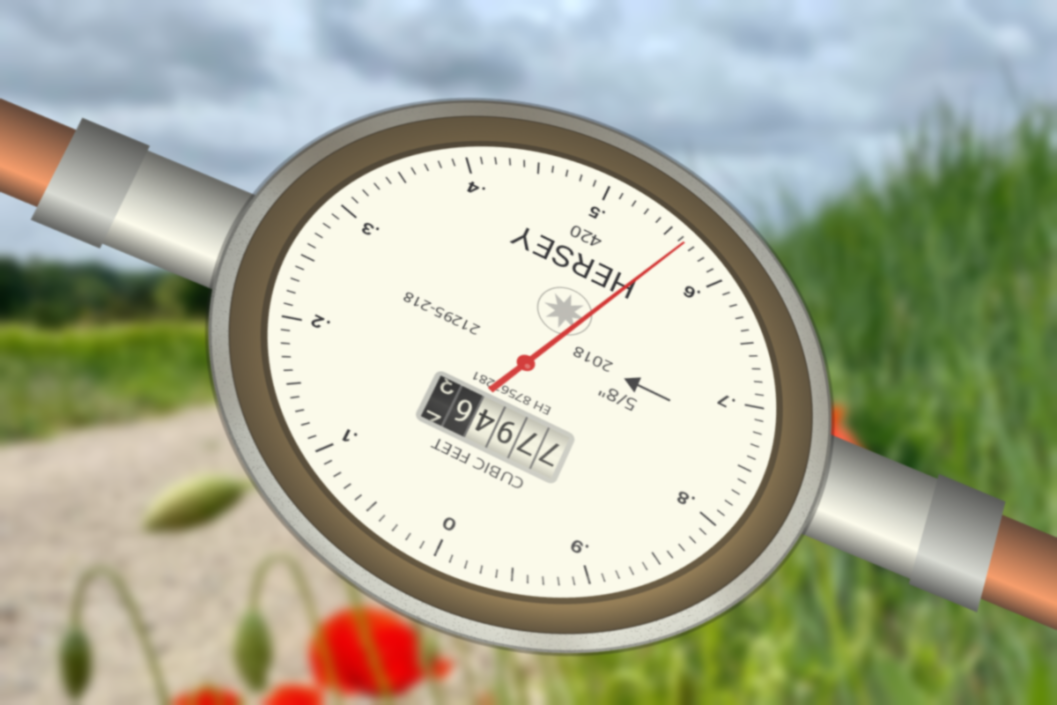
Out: 779462.56 ft³
